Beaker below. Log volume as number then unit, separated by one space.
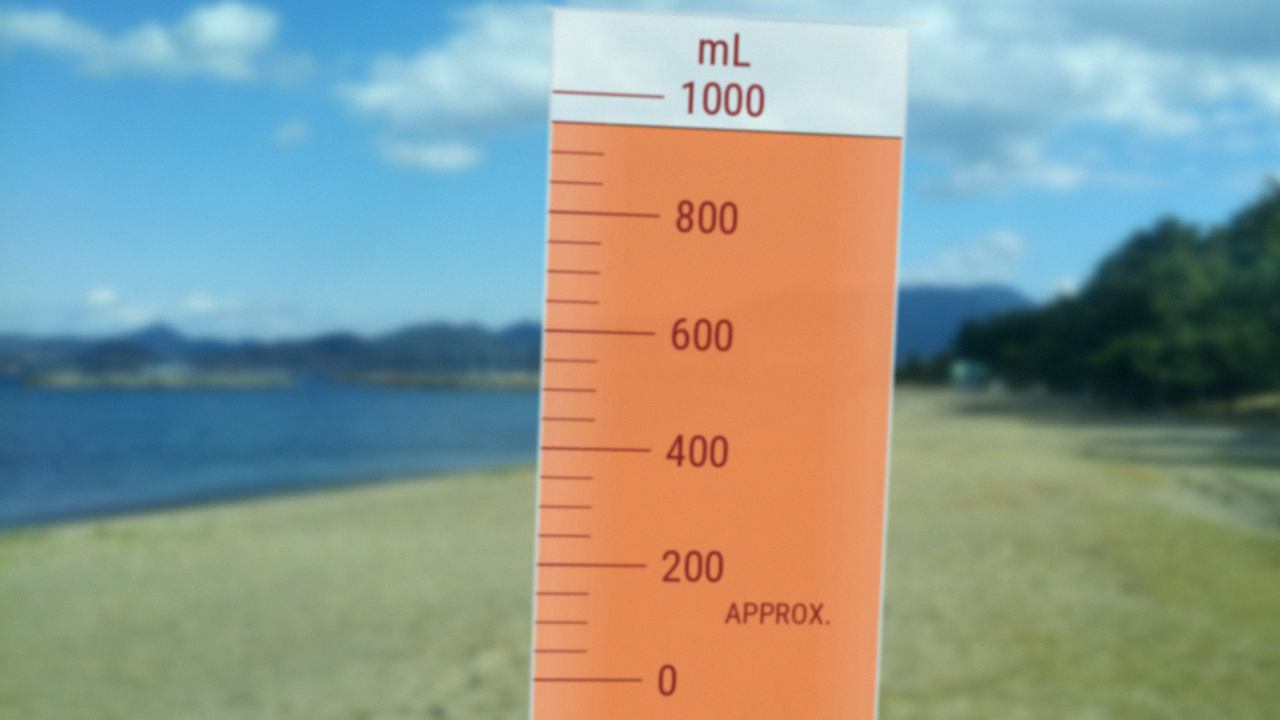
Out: 950 mL
